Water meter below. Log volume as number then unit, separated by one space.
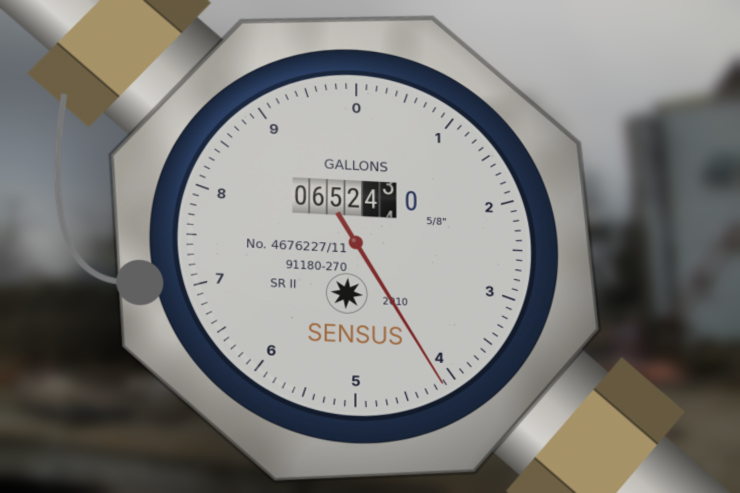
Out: 652434.1 gal
